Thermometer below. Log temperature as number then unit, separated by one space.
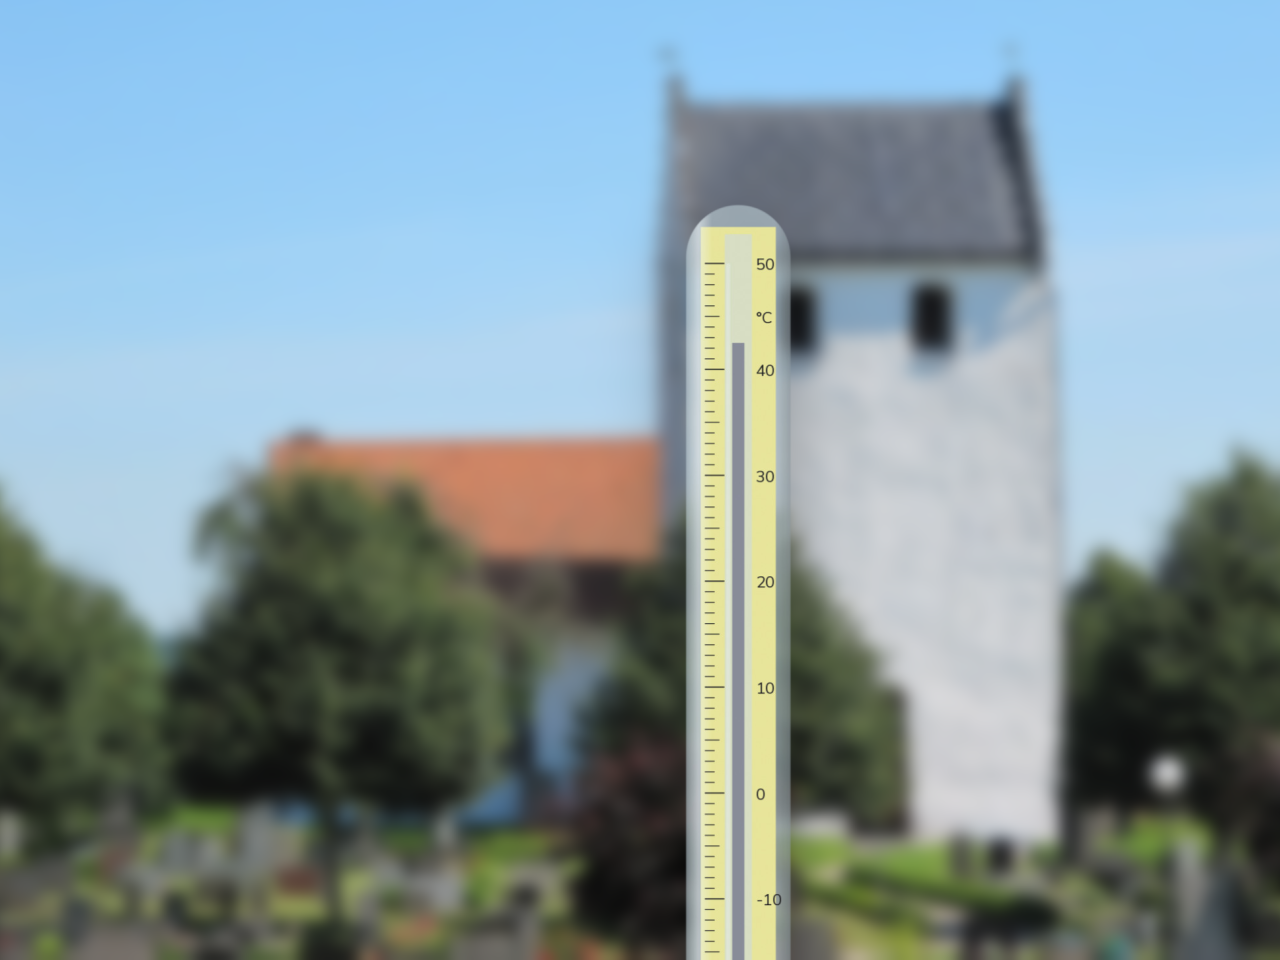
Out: 42.5 °C
